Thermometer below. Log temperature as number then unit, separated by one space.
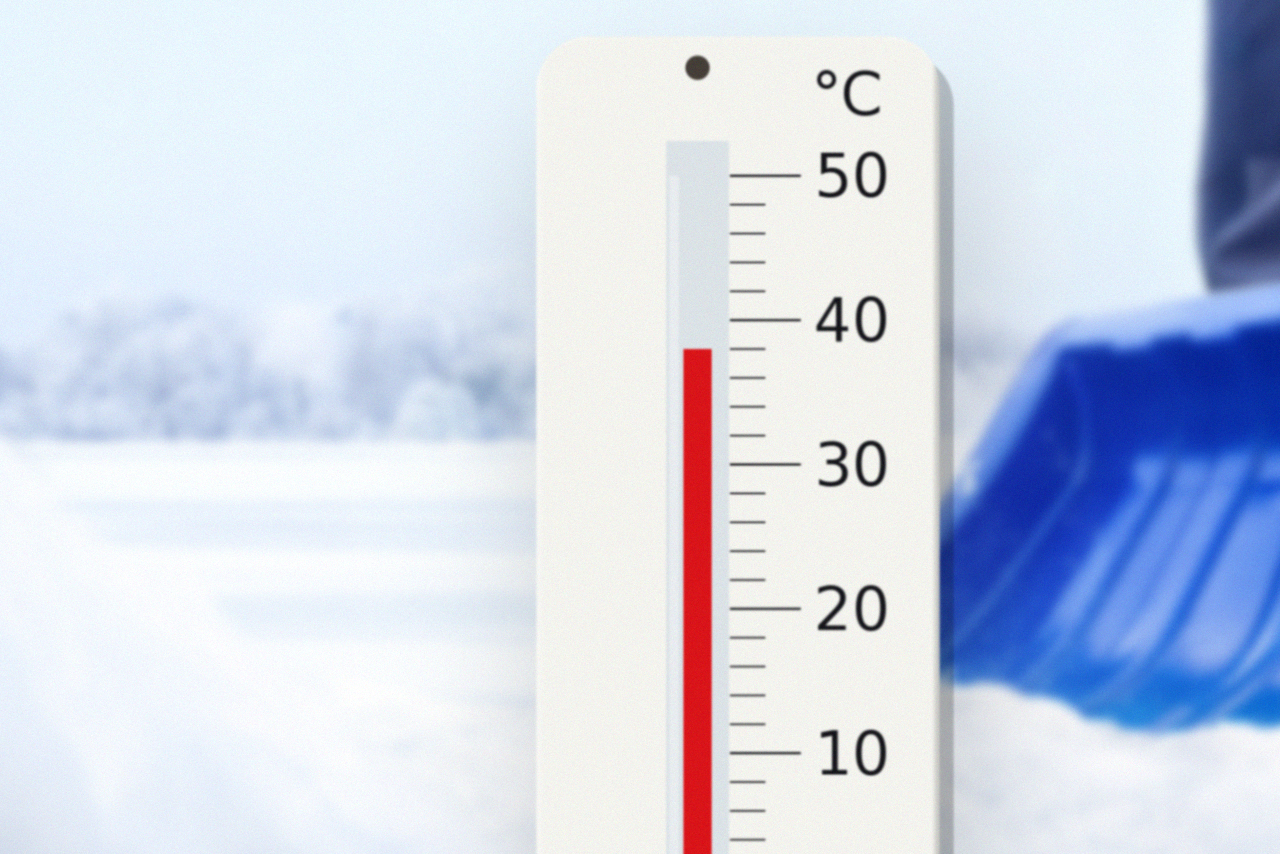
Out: 38 °C
